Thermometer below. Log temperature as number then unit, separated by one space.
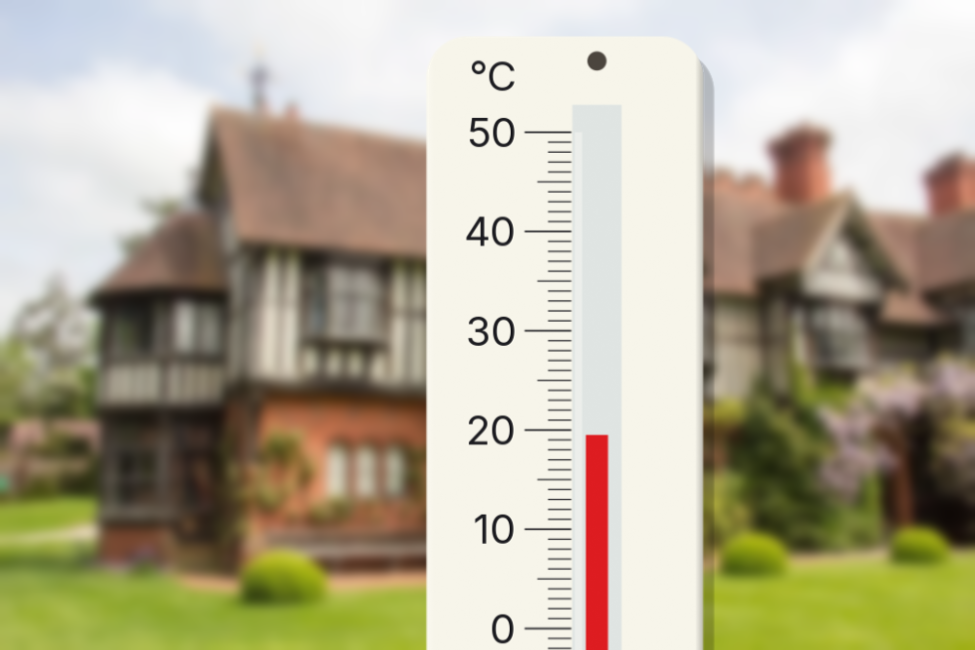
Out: 19.5 °C
